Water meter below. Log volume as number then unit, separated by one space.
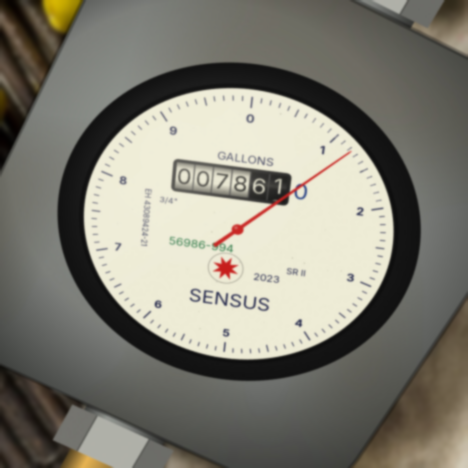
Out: 78611.2 gal
